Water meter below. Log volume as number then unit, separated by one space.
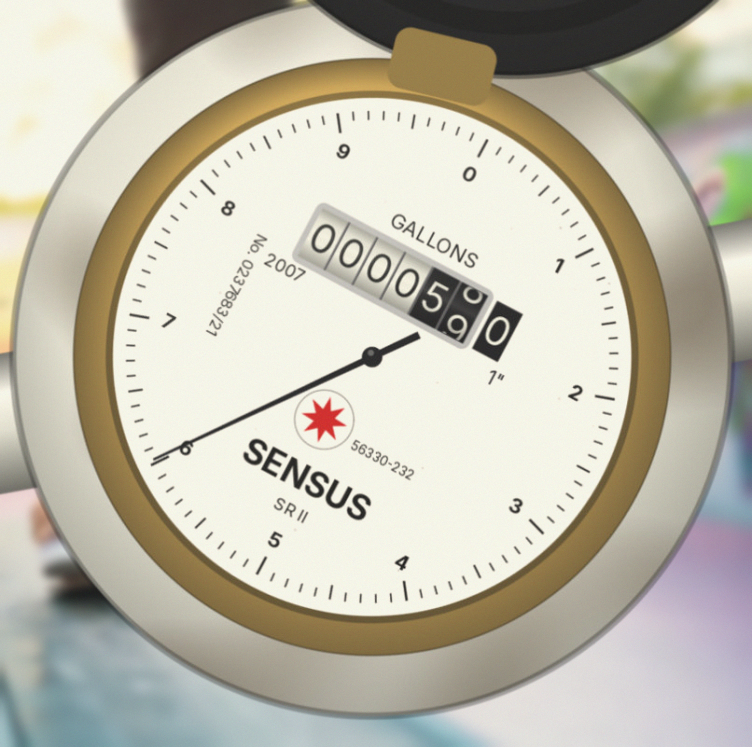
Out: 586.0 gal
